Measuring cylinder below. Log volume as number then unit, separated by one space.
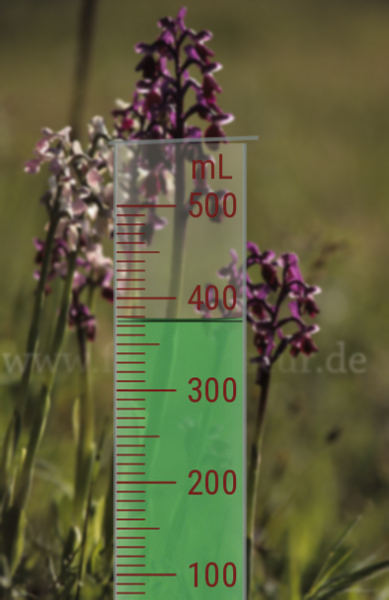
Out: 375 mL
